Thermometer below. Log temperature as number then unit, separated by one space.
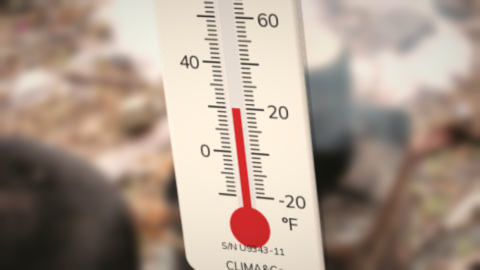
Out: 20 °F
